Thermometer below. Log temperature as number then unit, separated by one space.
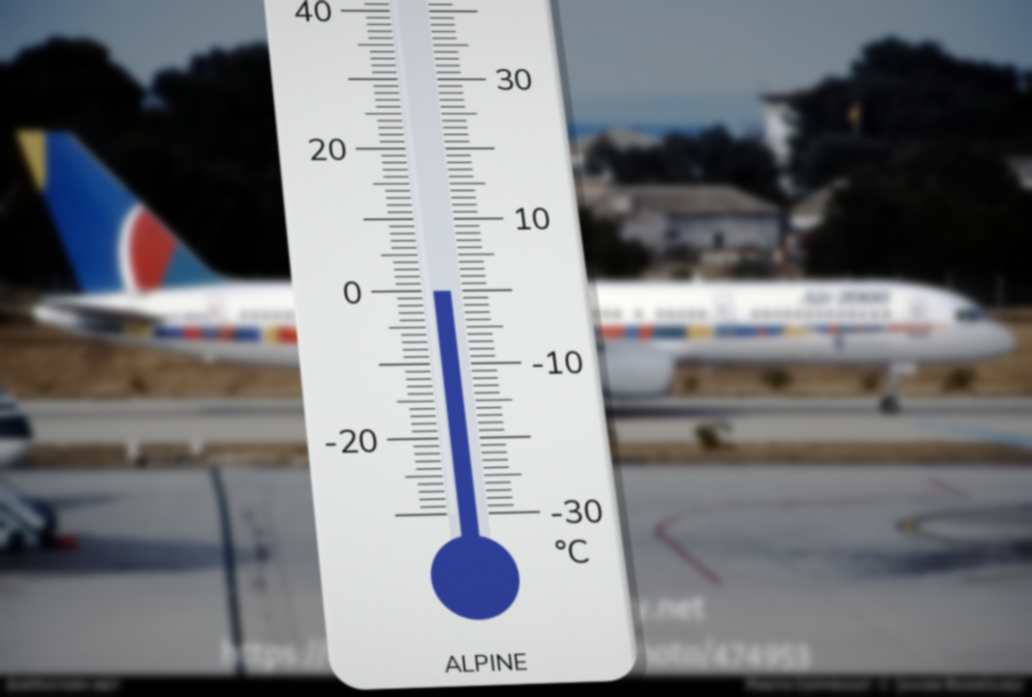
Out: 0 °C
